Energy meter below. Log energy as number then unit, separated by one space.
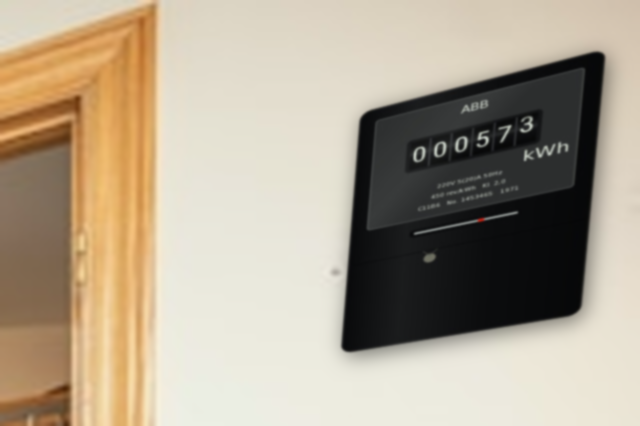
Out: 573 kWh
